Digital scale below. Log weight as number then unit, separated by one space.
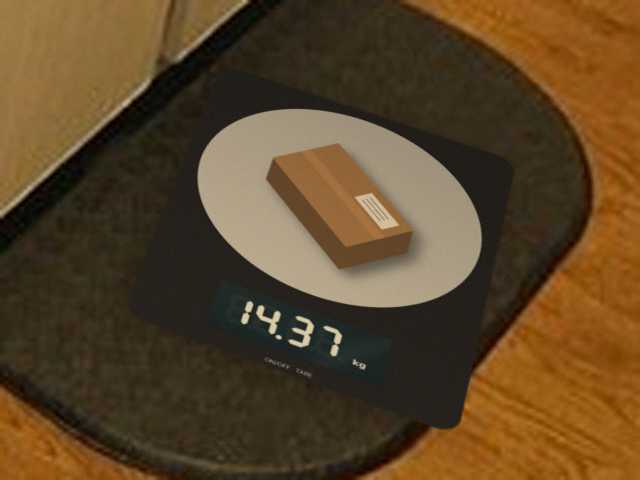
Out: 14.37 kg
